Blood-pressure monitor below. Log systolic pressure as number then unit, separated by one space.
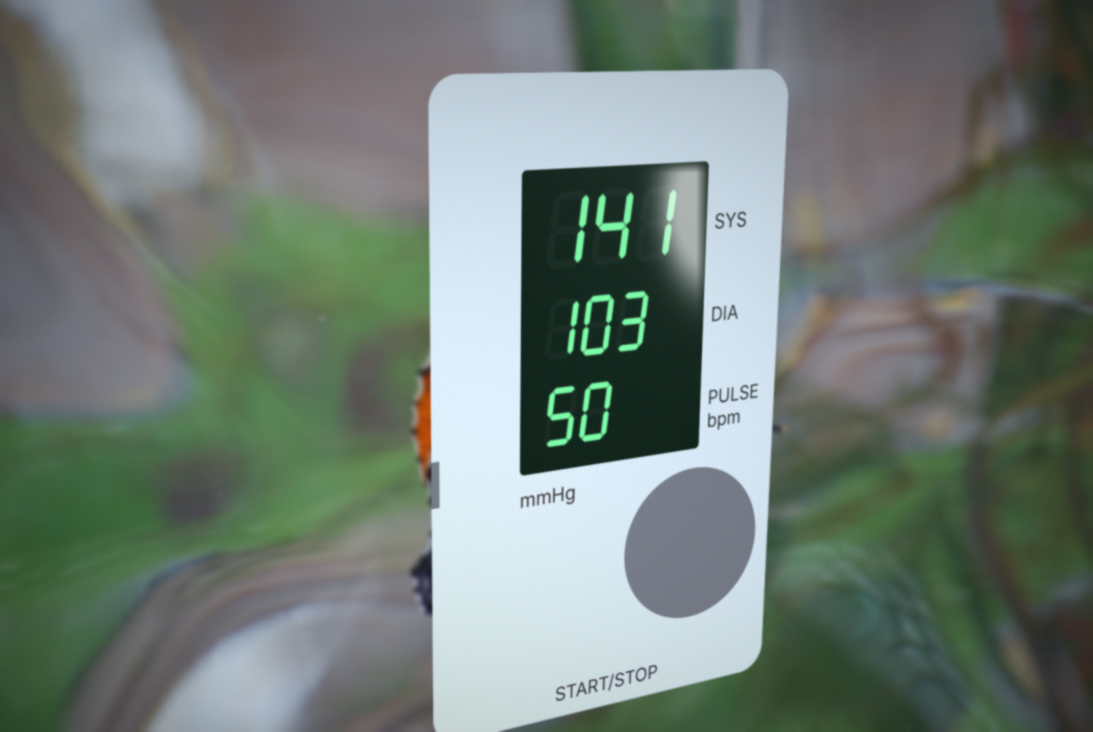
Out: 141 mmHg
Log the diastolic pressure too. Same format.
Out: 103 mmHg
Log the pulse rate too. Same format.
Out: 50 bpm
